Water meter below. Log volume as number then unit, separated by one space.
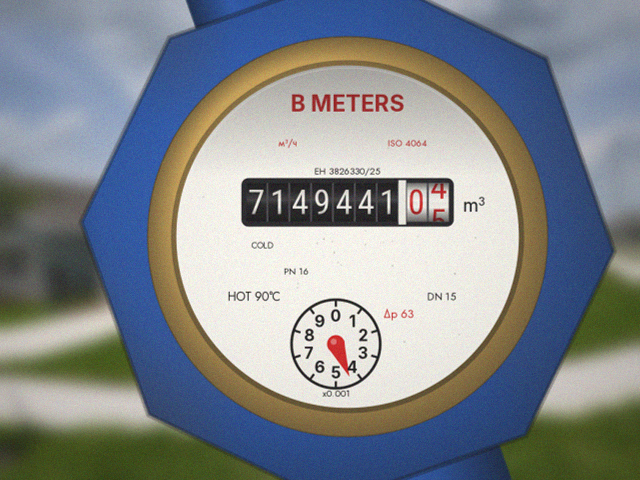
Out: 7149441.044 m³
